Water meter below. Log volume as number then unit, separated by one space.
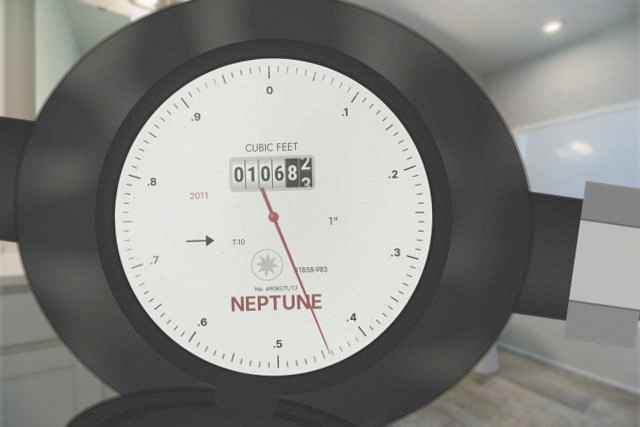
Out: 10682.44 ft³
